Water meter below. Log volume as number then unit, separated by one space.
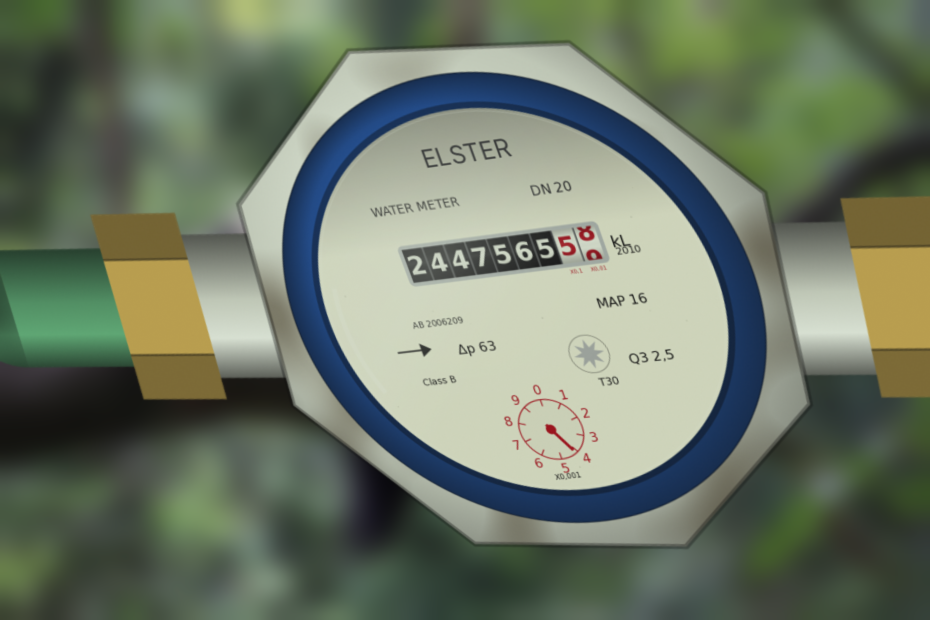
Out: 2447565.584 kL
